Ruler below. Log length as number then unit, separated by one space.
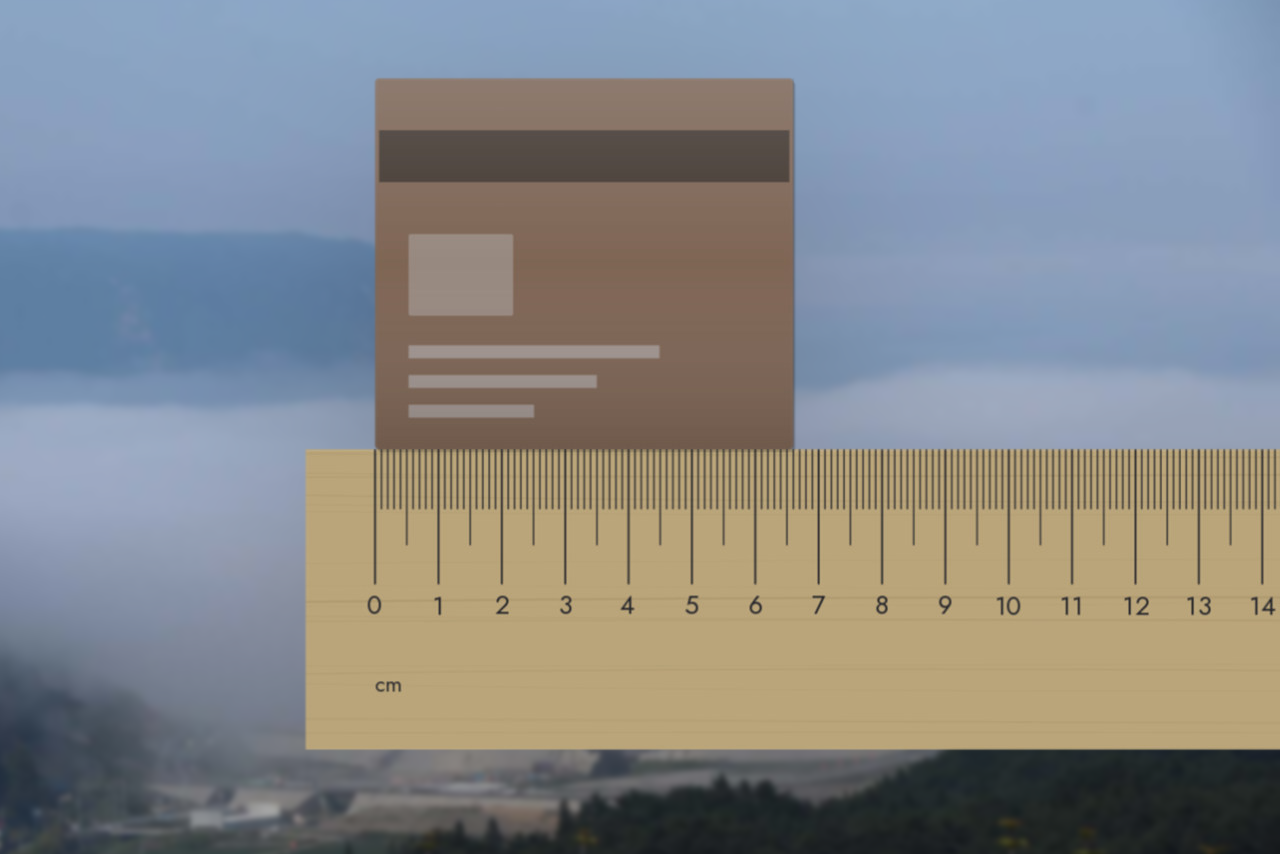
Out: 6.6 cm
